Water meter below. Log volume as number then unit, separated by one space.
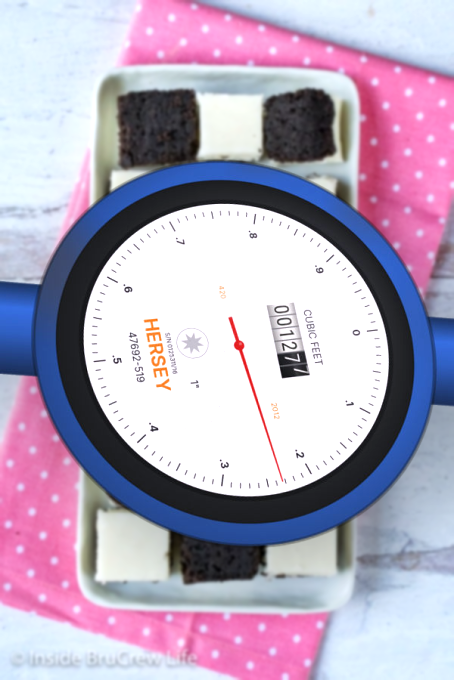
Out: 1277.23 ft³
